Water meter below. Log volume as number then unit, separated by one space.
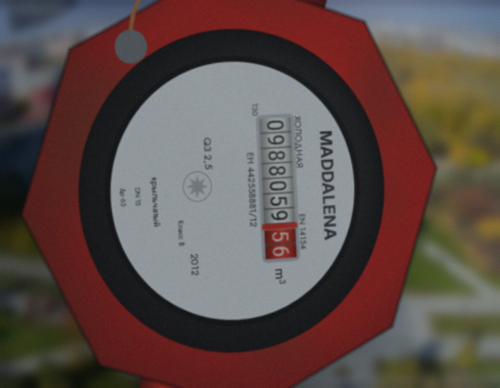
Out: 988059.56 m³
